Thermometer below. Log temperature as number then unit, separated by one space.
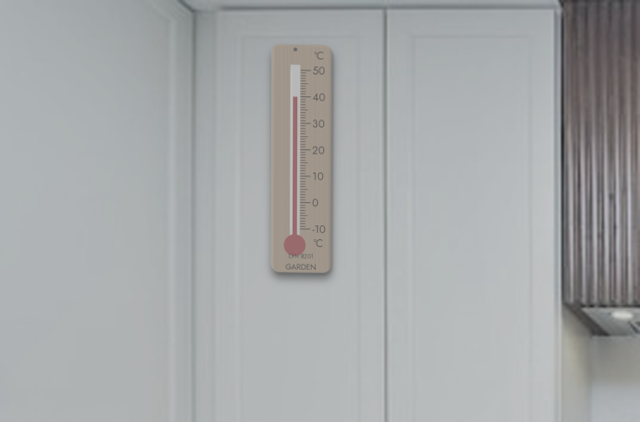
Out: 40 °C
